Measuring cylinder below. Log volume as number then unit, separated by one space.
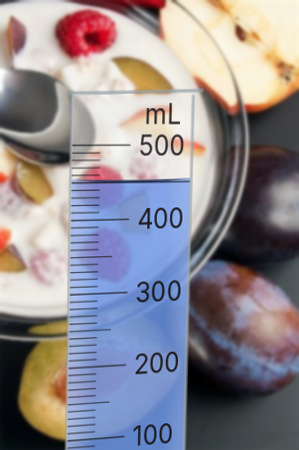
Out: 450 mL
